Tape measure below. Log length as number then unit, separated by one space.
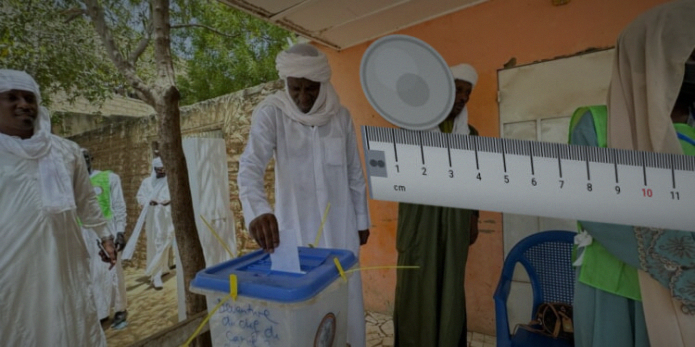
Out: 3.5 cm
